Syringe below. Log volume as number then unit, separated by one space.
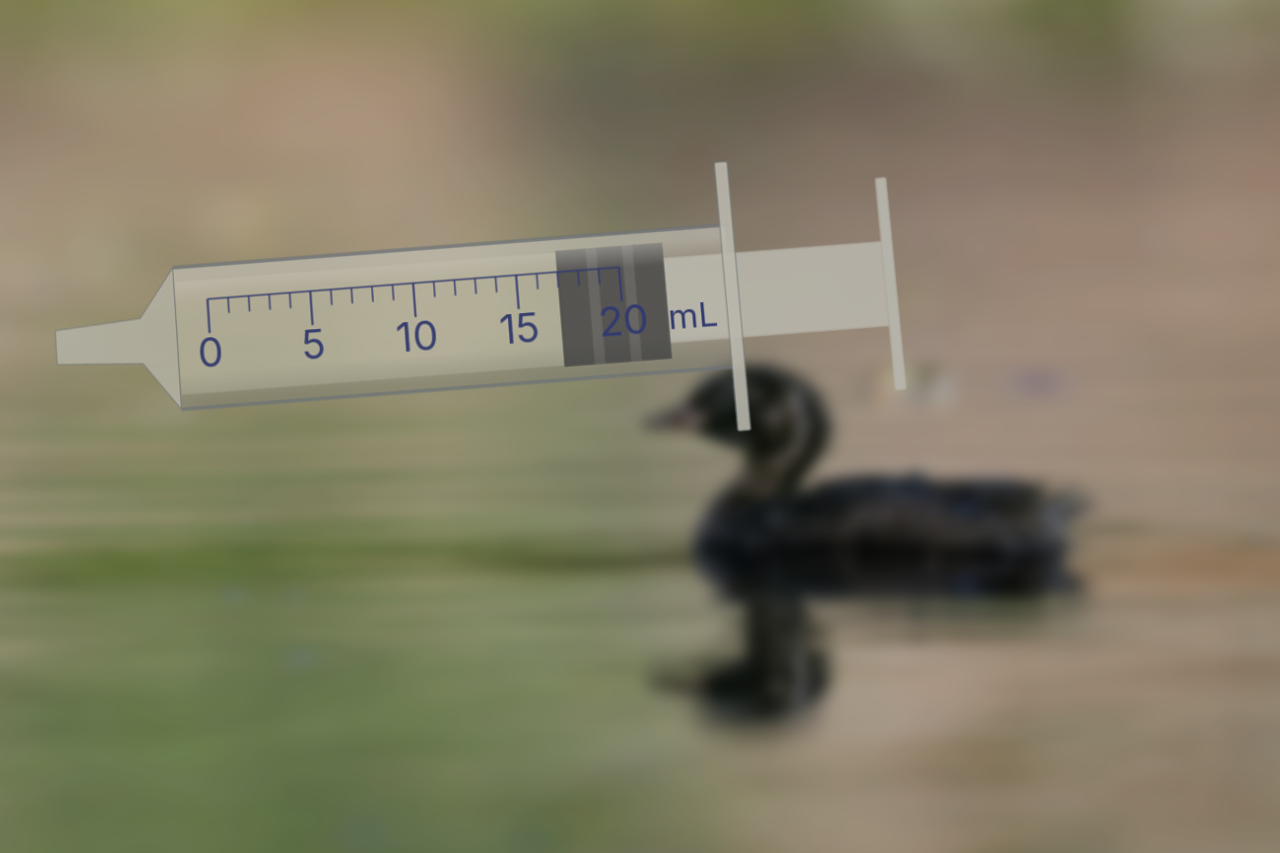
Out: 17 mL
